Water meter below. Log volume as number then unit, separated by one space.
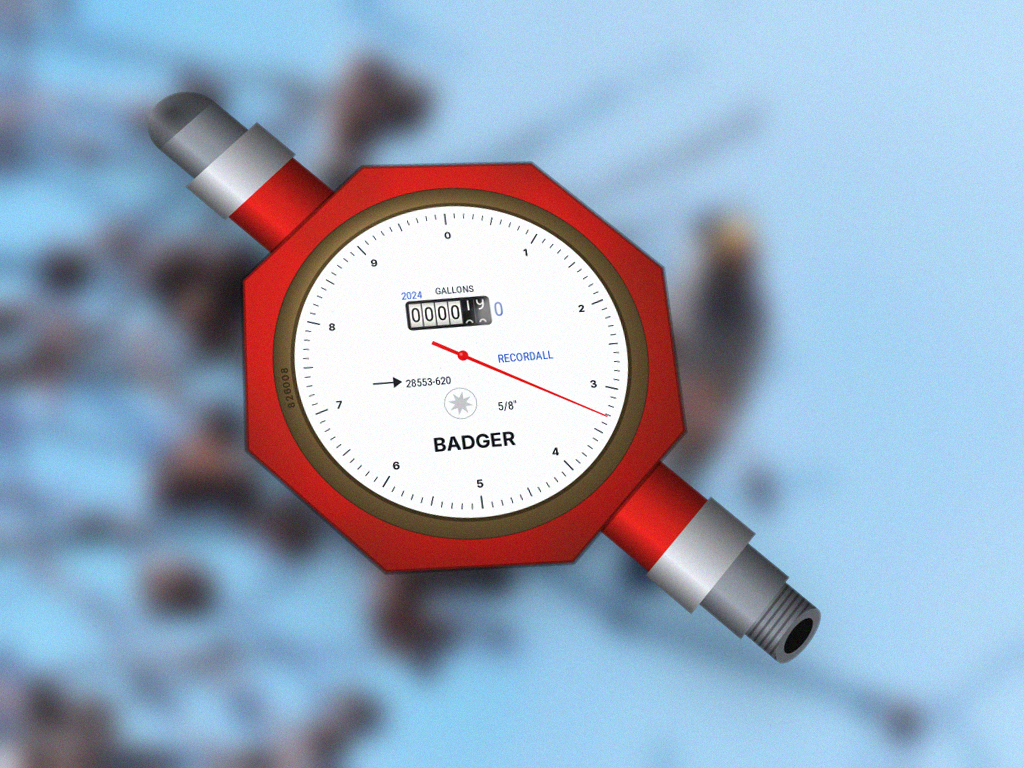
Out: 193.3 gal
